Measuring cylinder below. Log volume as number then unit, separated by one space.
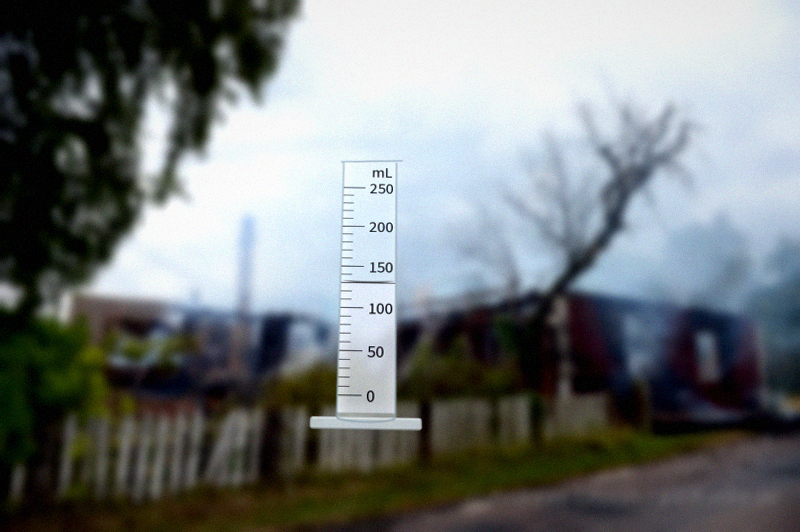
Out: 130 mL
